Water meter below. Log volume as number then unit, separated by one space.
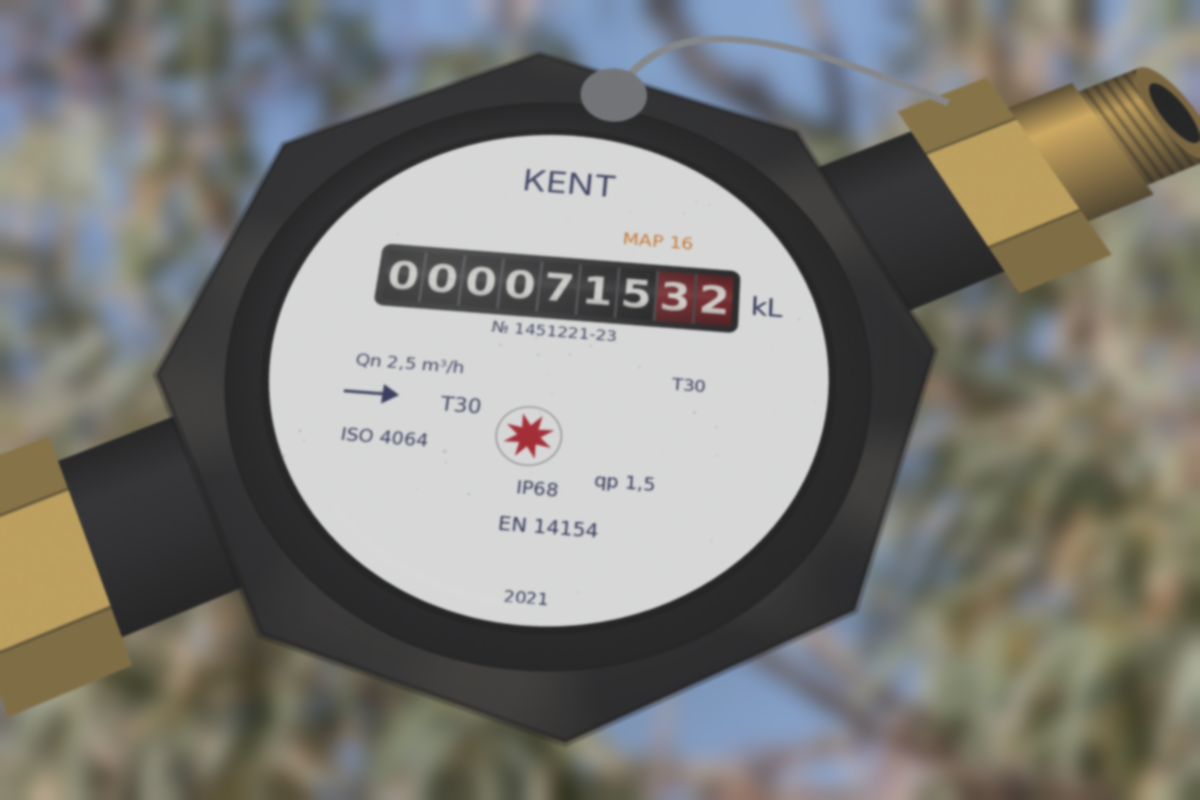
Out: 715.32 kL
